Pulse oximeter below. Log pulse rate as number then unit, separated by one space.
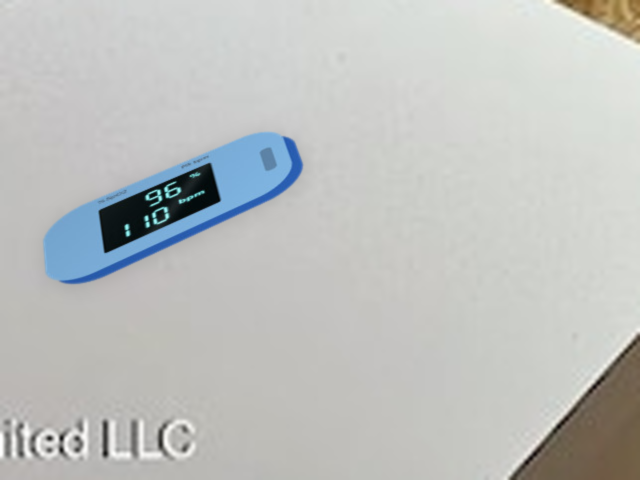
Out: 110 bpm
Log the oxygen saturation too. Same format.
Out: 96 %
